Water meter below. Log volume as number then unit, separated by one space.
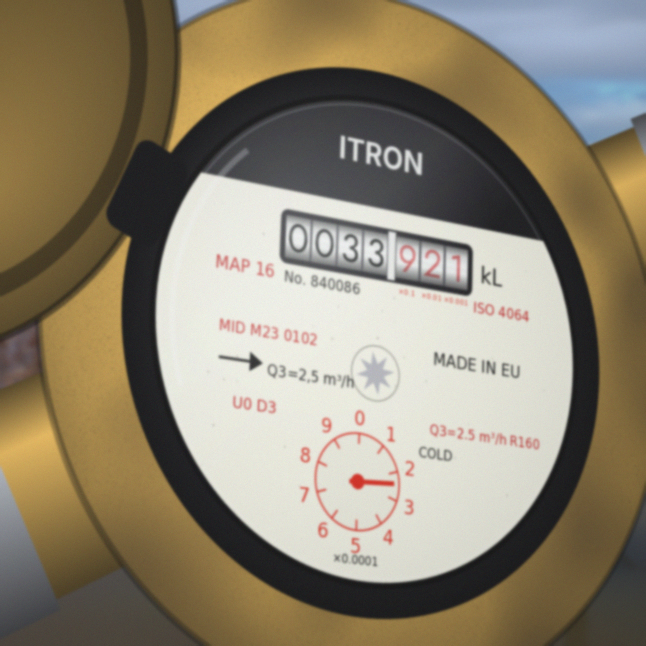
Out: 33.9212 kL
